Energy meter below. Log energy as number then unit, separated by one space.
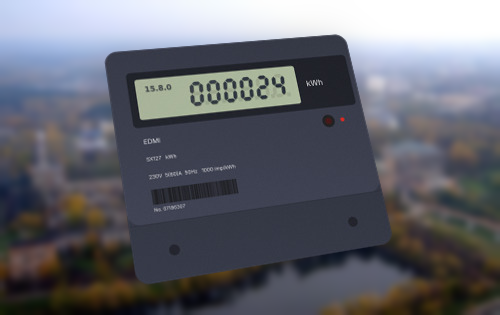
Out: 24 kWh
